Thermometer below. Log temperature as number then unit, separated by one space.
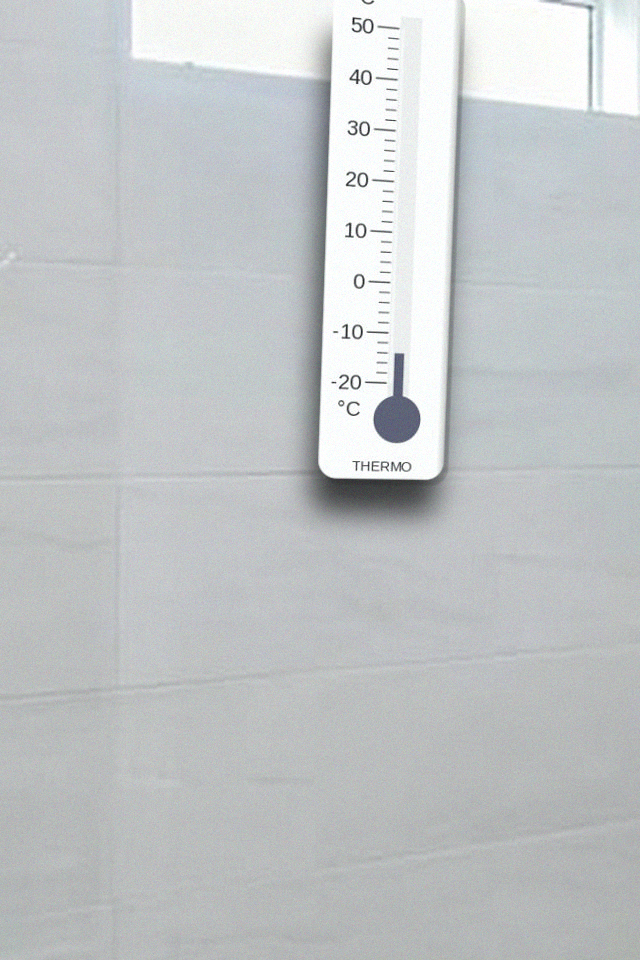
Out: -14 °C
